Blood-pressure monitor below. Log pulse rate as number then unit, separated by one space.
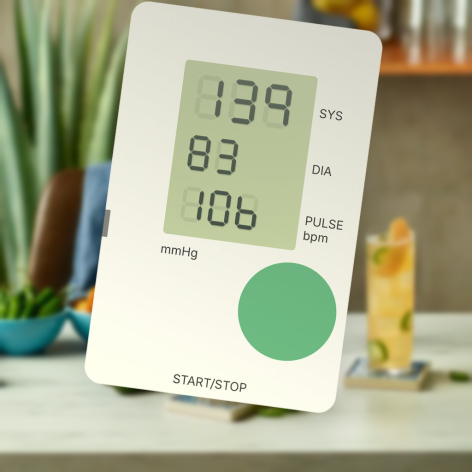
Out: 106 bpm
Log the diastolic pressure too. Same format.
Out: 83 mmHg
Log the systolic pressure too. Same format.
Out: 139 mmHg
